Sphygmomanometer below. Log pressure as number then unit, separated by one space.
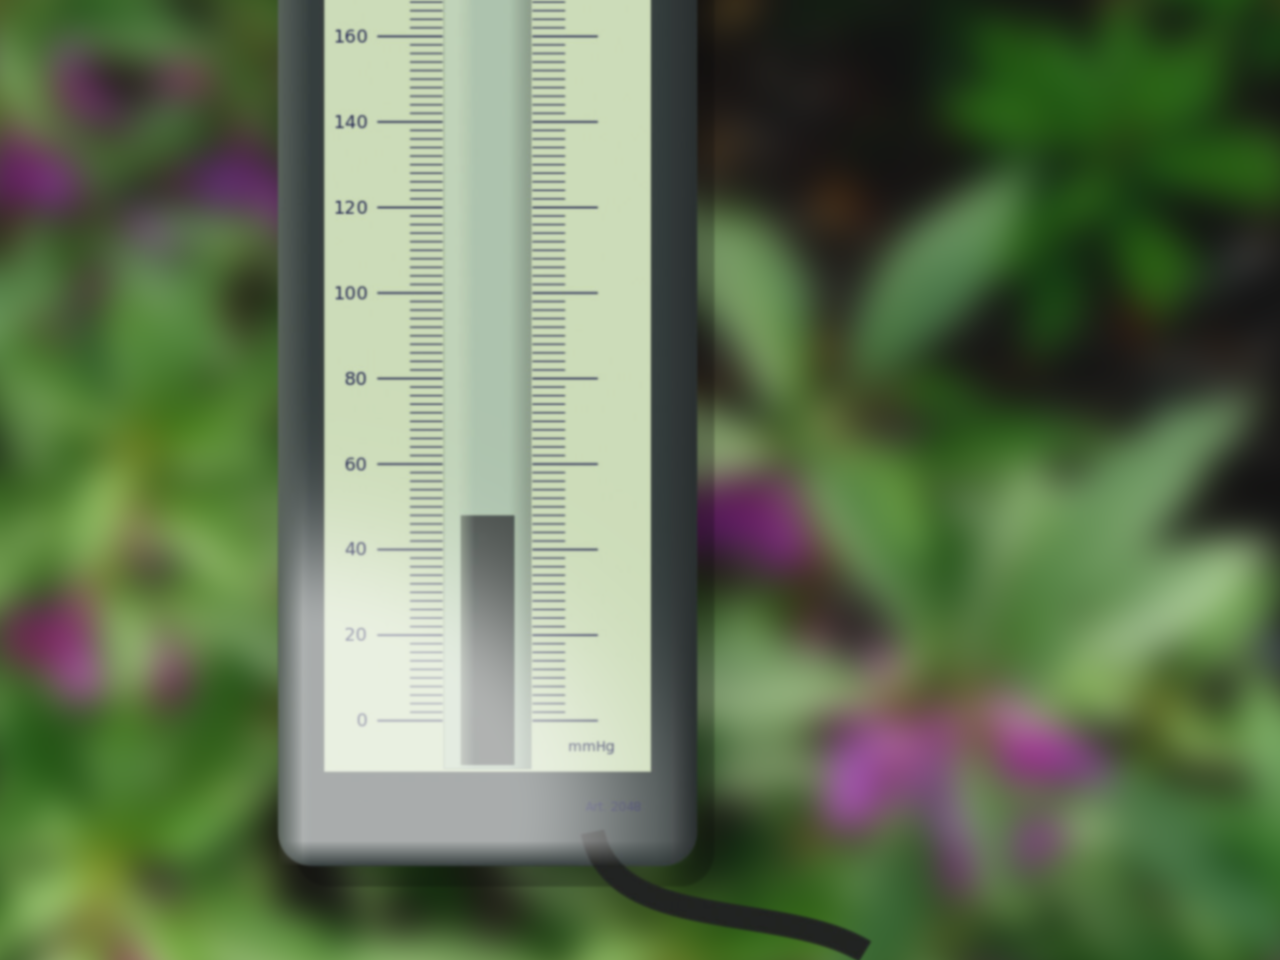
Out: 48 mmHg
